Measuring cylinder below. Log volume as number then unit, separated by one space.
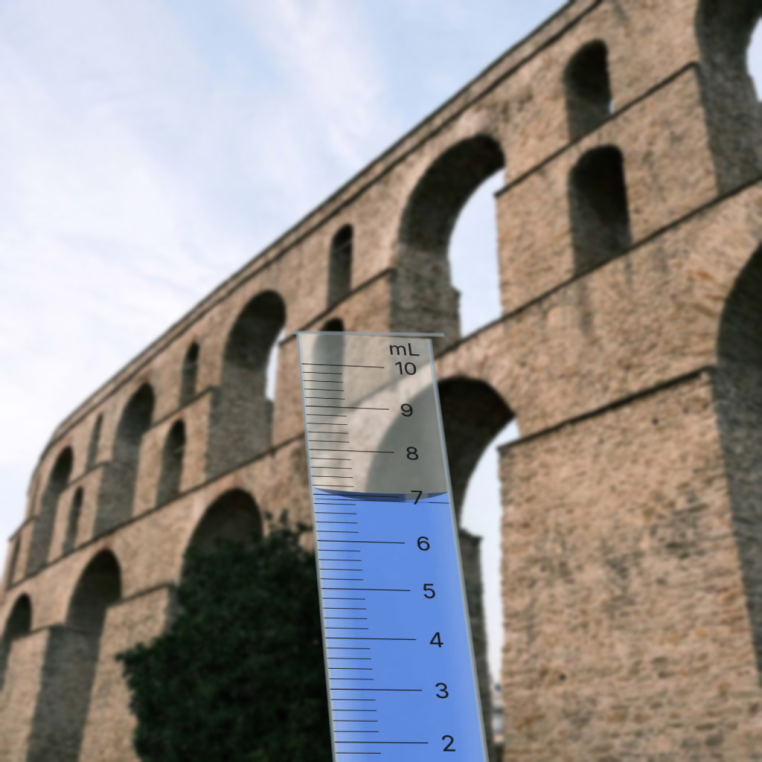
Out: 6.9 mL
